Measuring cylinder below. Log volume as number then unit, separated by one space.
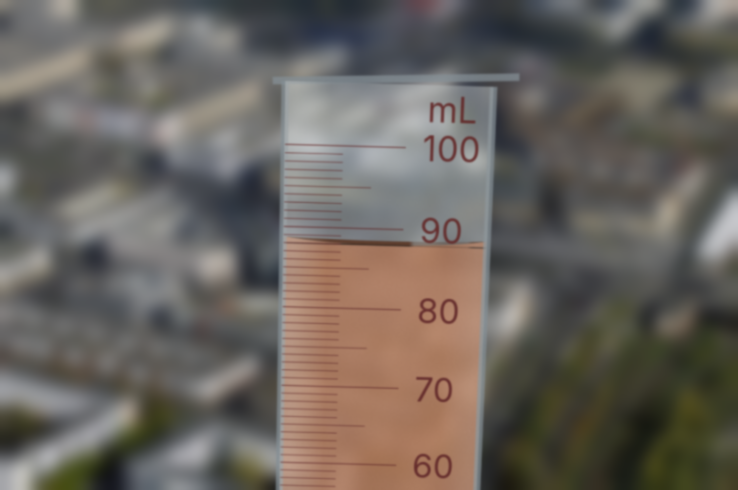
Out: 88 mL
